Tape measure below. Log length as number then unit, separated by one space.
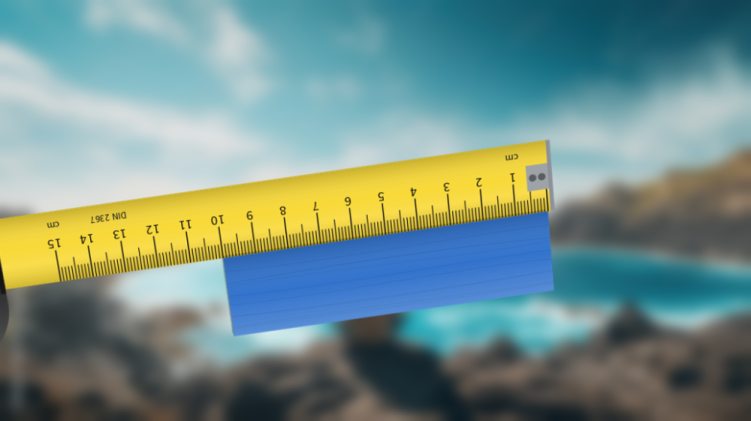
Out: 10 cm
